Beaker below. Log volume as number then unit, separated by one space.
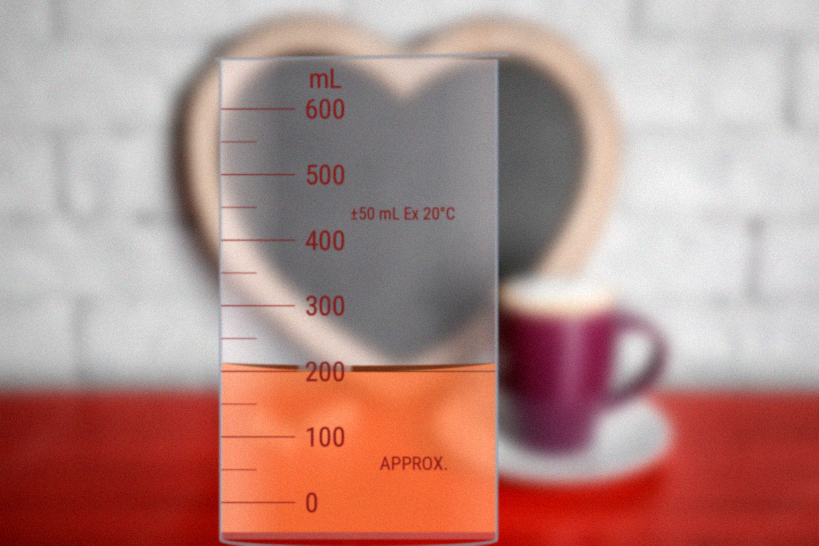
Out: 200 mL
